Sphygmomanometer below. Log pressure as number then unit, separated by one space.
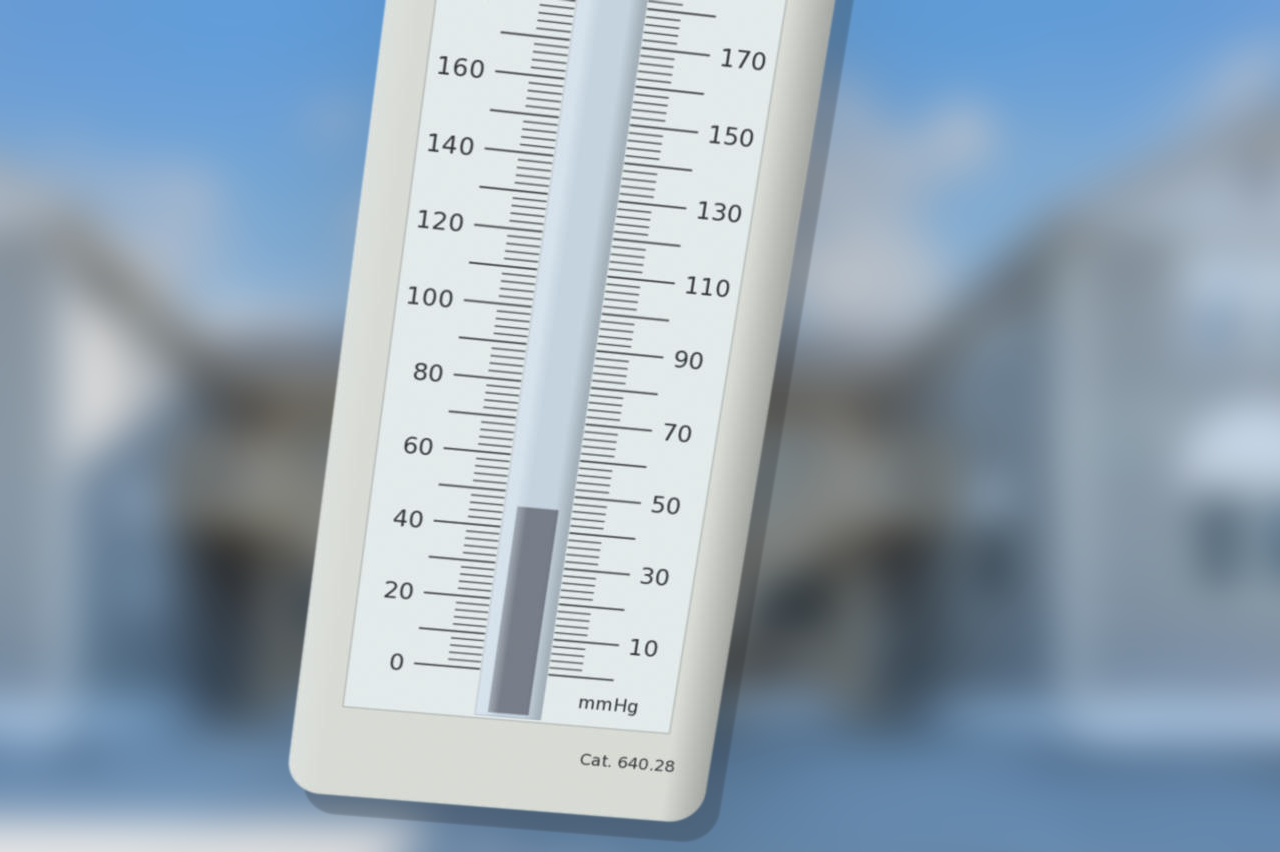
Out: 46 mmHg
